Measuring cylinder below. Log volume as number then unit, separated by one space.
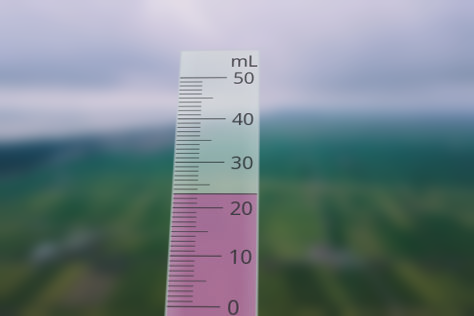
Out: 23 mL
